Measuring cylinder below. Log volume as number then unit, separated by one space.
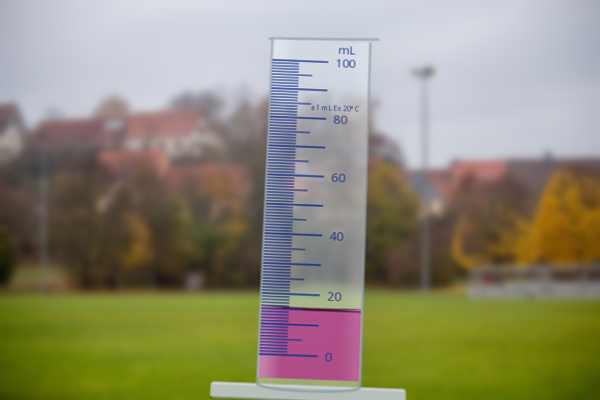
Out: 15 mL
